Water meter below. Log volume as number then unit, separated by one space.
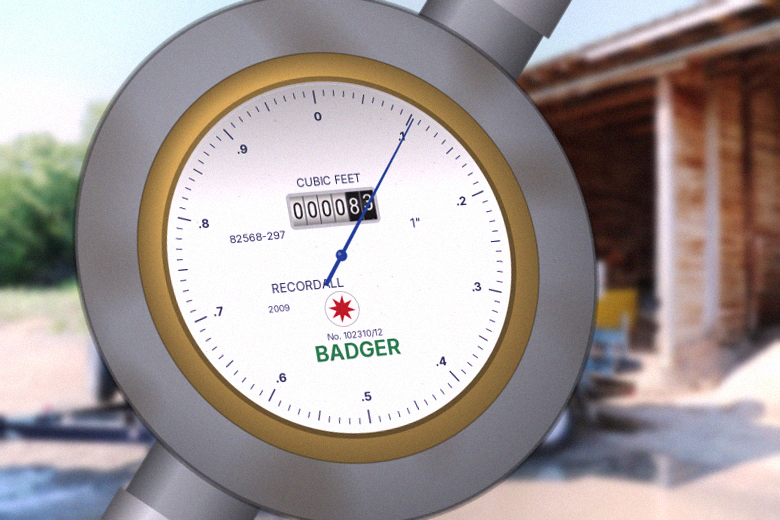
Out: 83.10 ft³
